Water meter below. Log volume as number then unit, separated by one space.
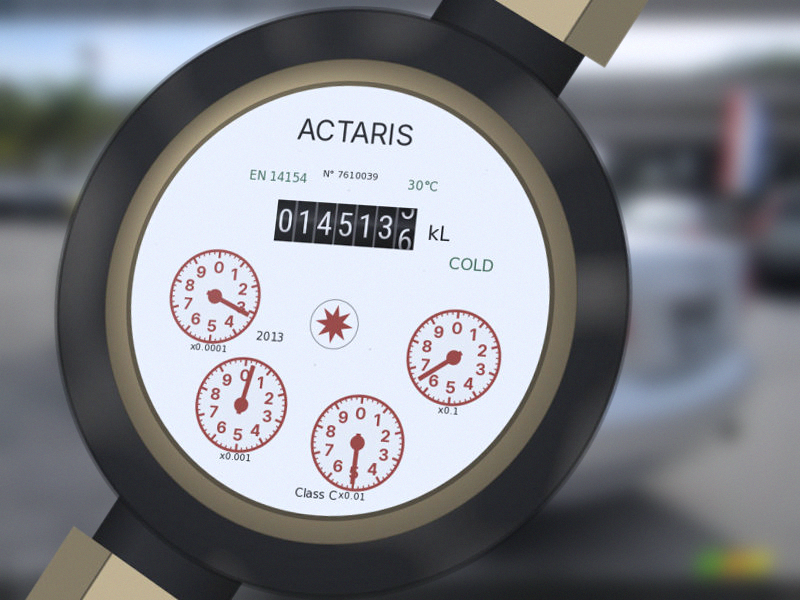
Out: 145135.6503 kL
